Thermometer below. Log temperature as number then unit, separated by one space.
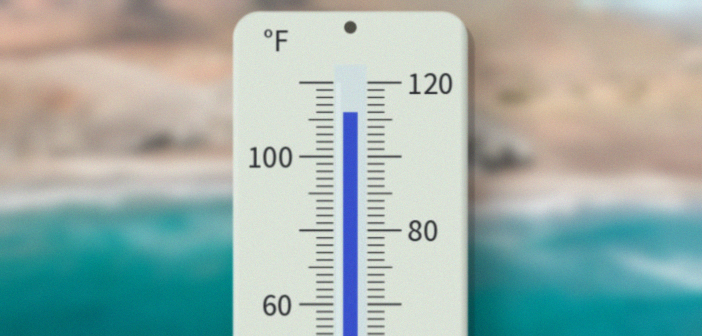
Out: 112 °F
